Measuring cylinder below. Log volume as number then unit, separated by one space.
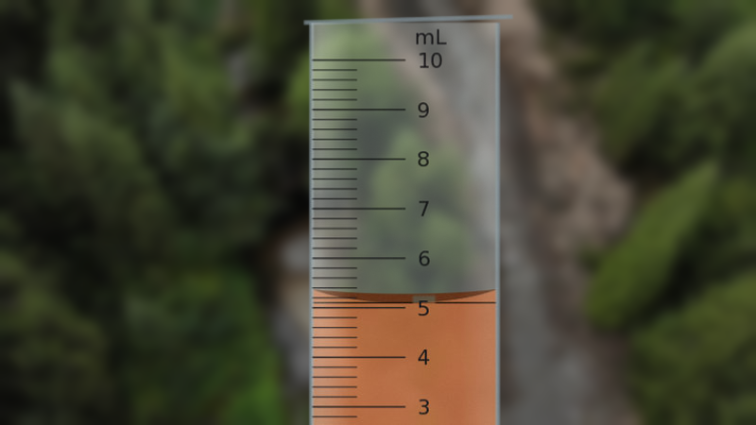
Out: 5.1 mL
